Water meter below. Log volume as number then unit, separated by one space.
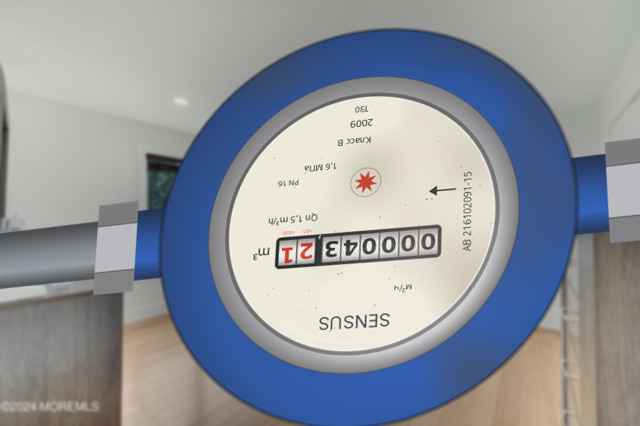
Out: 43.21 m³
